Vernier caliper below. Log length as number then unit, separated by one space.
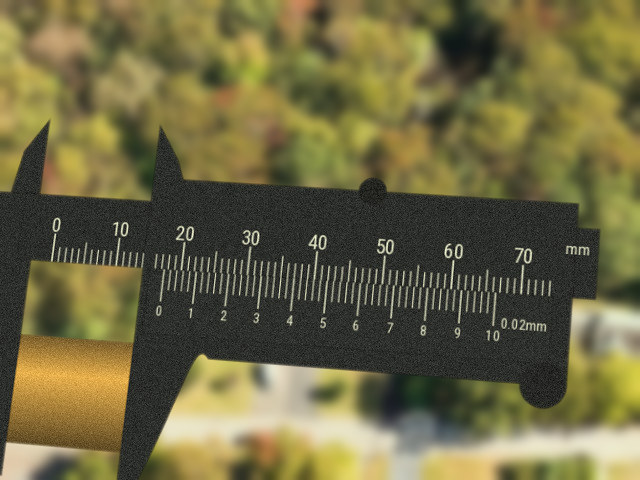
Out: 17.4 mm
